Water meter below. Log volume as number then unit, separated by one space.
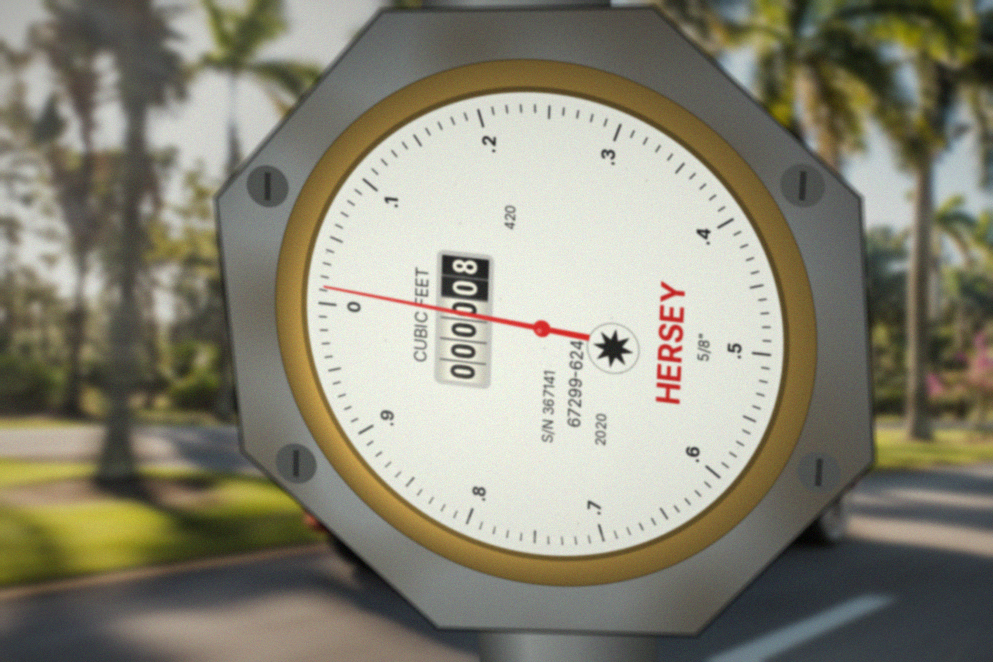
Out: 8.01 ft³
